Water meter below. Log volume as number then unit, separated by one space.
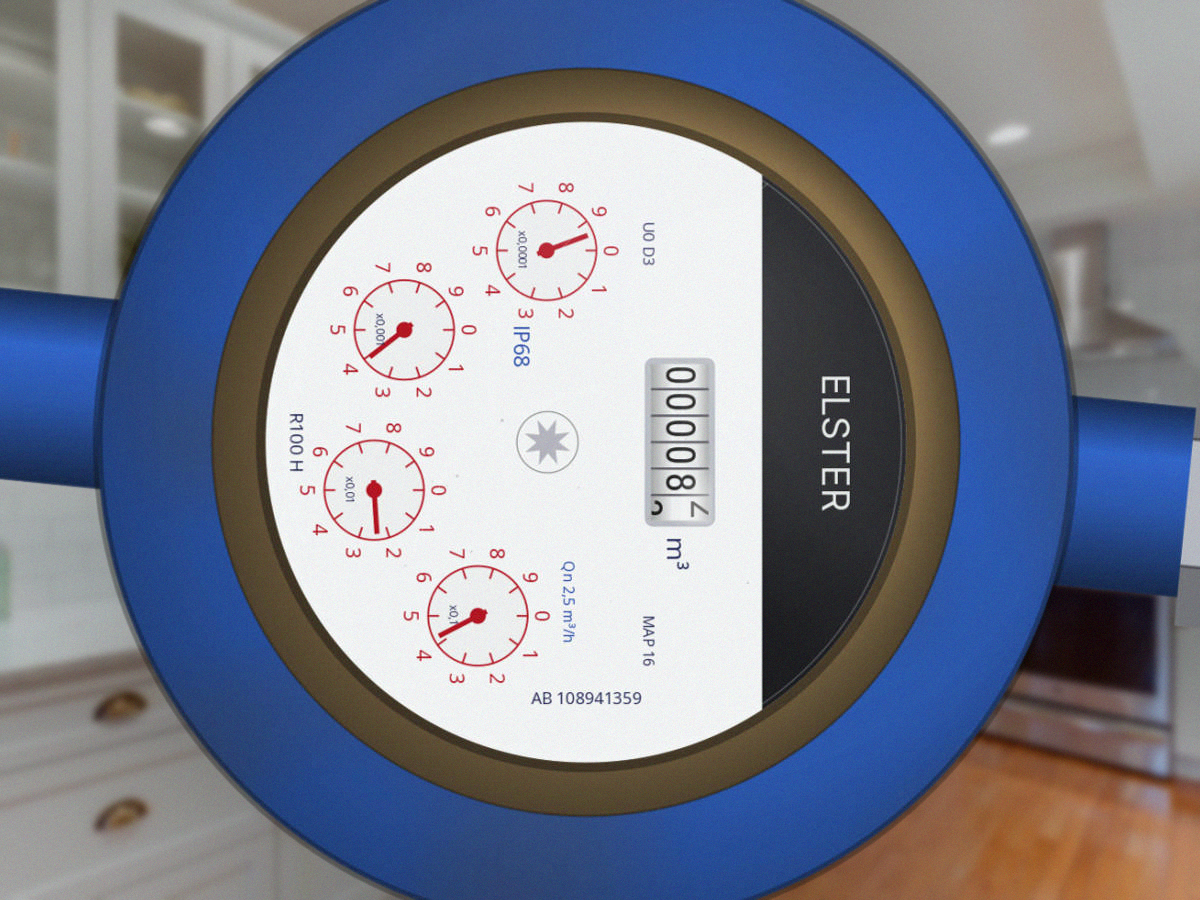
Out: 82.4239 m³
